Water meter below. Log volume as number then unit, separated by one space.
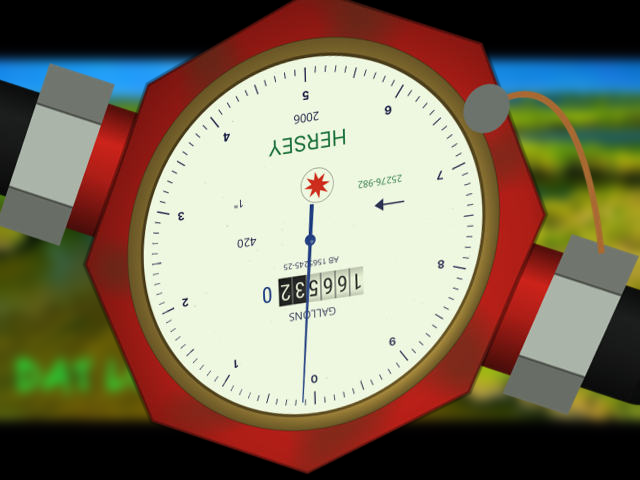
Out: 1665320.1 gal
